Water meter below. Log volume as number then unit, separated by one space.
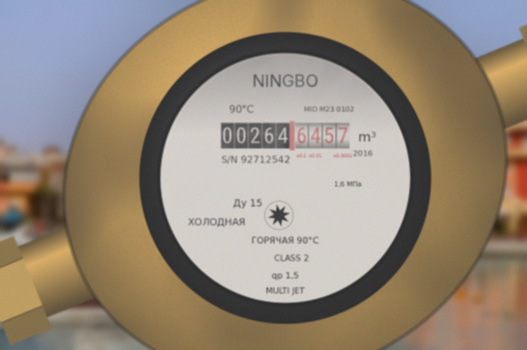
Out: 264.6457 m³
